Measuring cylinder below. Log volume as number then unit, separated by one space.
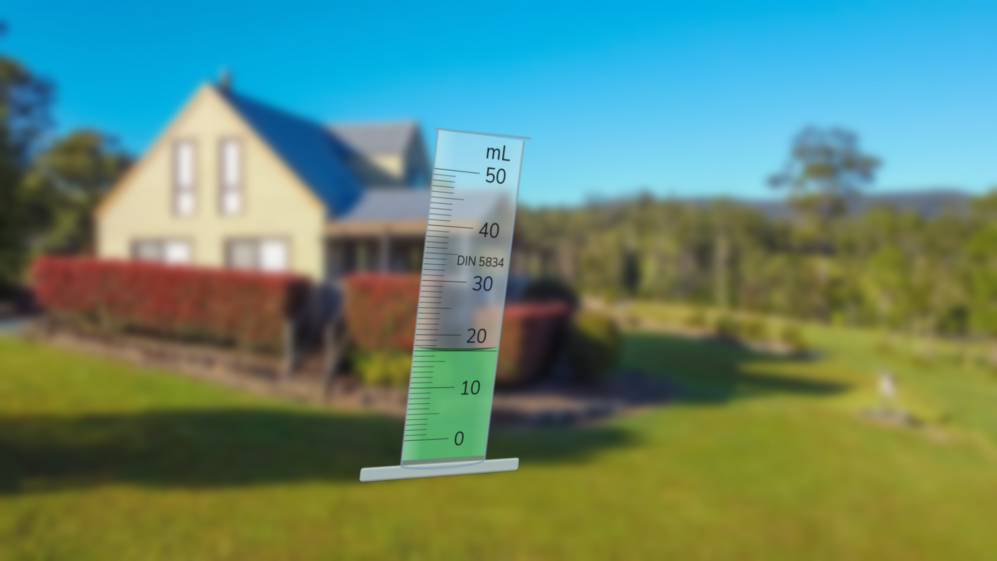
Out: 17 mL
